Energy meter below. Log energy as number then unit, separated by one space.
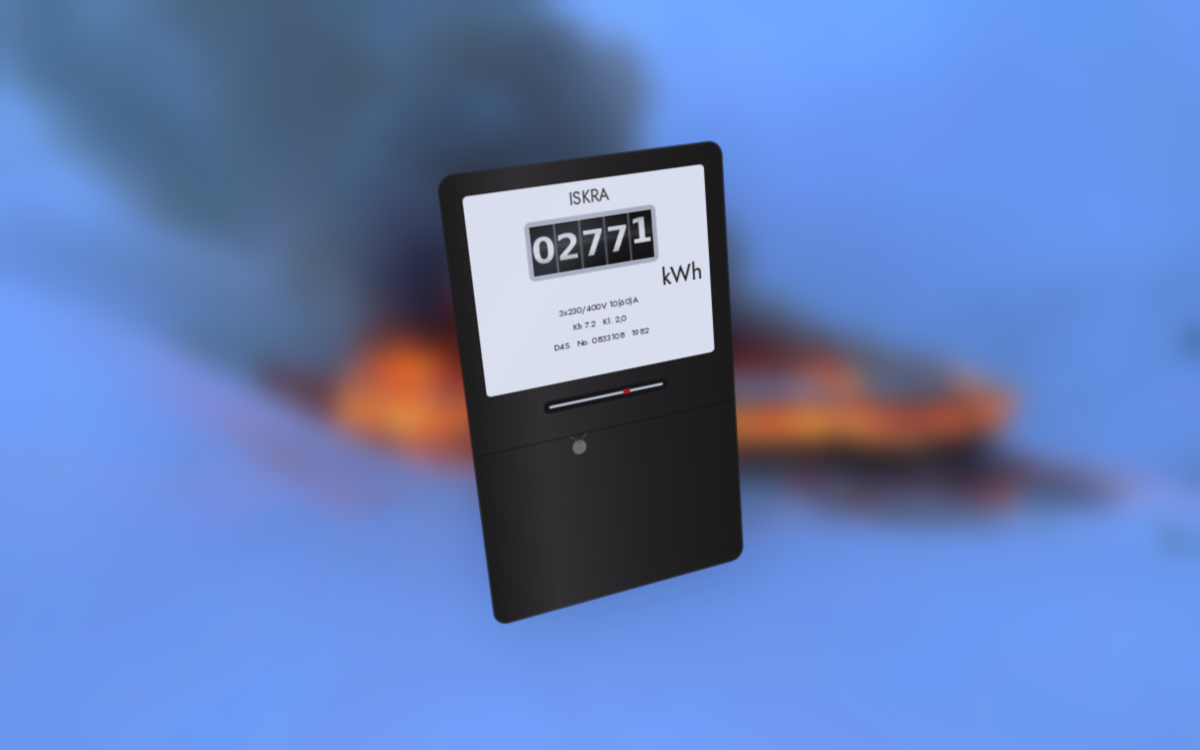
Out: 2771 kWh
